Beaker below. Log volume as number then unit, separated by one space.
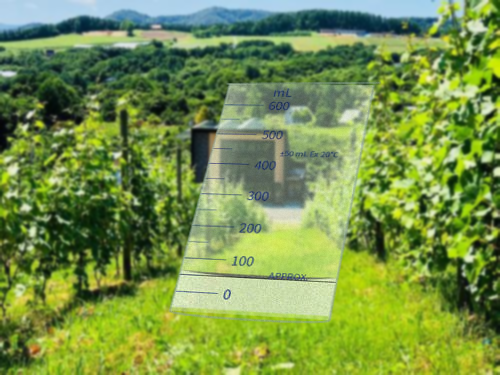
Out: 50 mL
